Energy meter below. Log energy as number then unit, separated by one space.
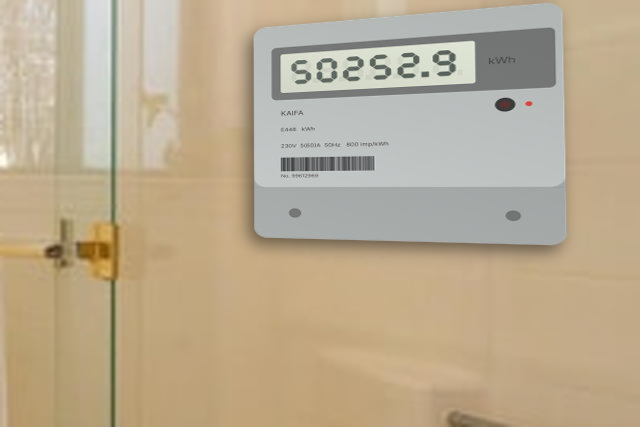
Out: 50252.9 kWh
